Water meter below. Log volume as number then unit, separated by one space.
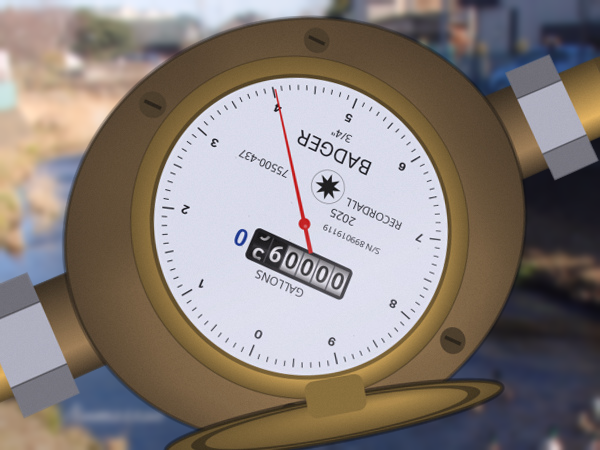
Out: 954.0 gal
